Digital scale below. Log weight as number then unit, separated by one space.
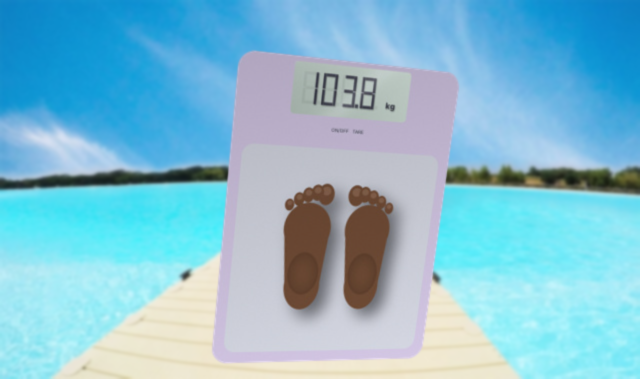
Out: 103.8 kg
